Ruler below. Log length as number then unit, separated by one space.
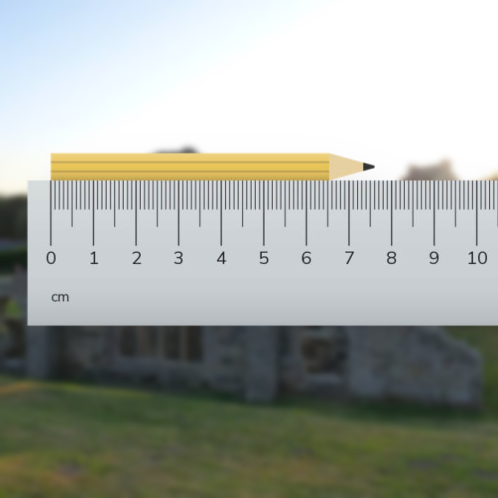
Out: 7.6 cm
